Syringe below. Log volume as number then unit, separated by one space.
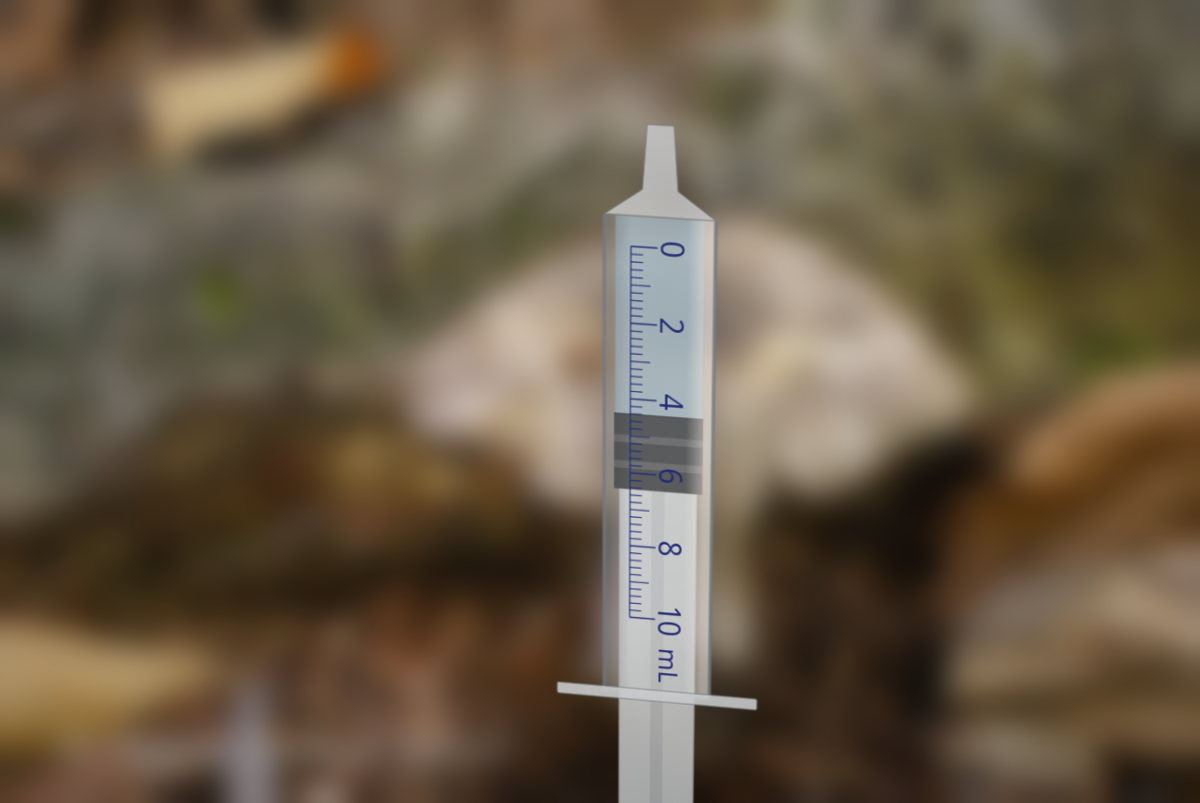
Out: 4.4 mL
